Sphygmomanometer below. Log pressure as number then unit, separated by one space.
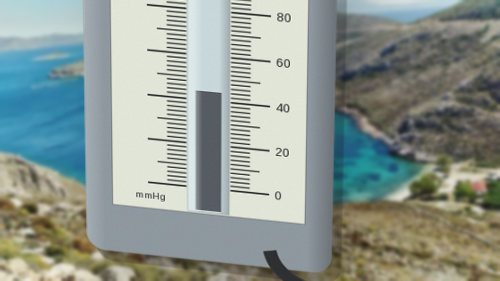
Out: 44 mmHg
